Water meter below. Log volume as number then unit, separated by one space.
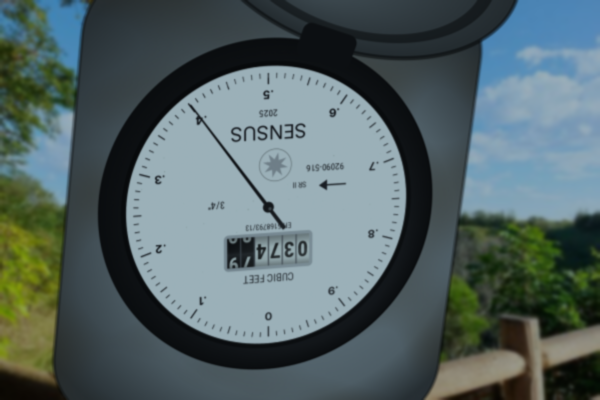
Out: 37479.40 ft³
